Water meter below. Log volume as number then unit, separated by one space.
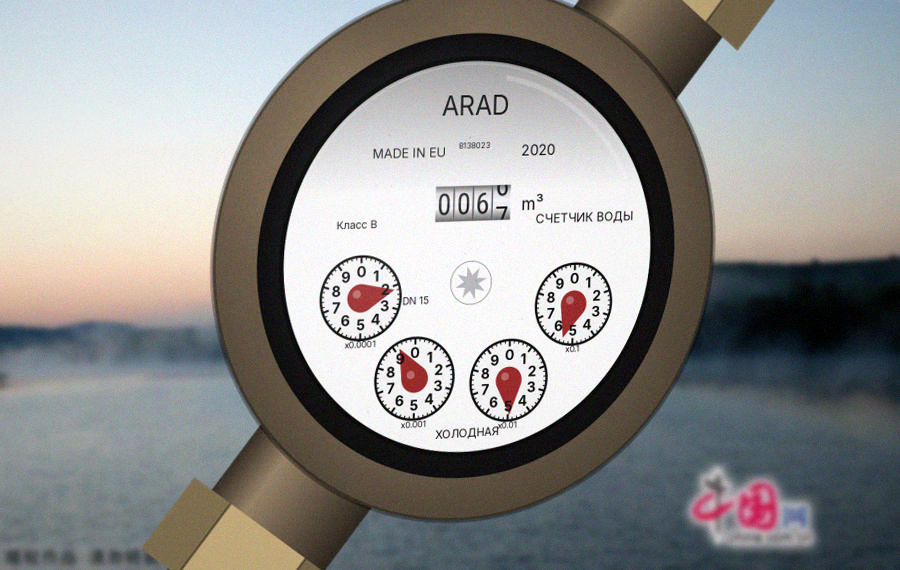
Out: 66.5492 m³
